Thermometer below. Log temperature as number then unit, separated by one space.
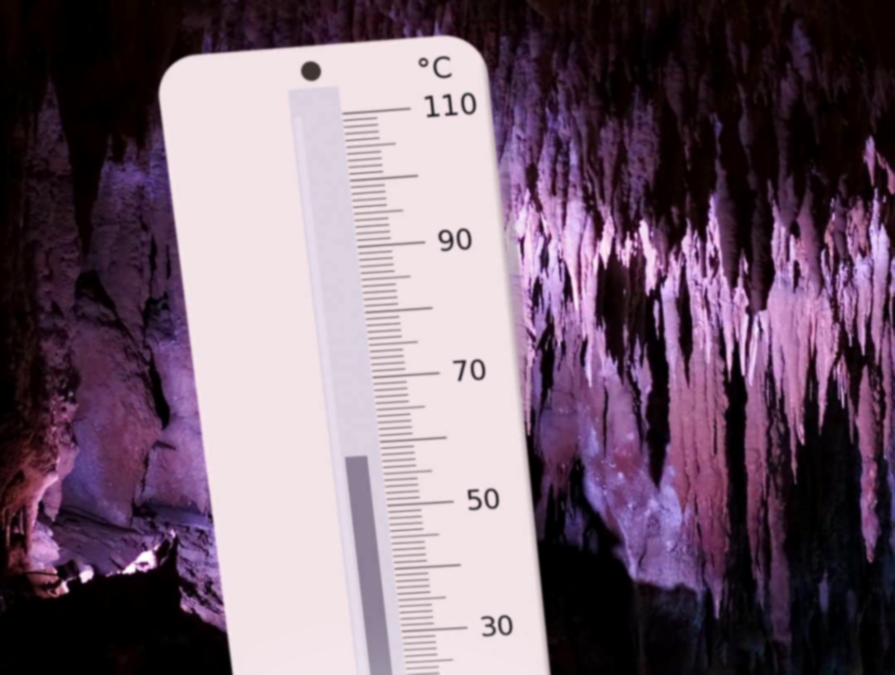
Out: 58 °C
